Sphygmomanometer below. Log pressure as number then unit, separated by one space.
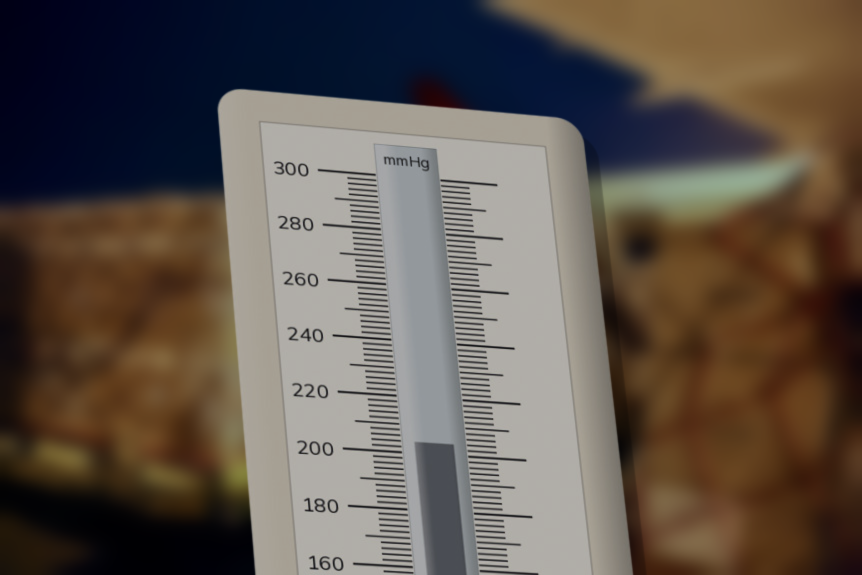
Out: 204 mmHg
